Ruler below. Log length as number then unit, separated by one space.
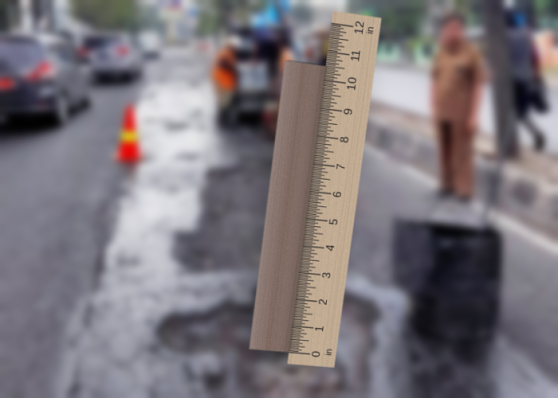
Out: 10.5 in
